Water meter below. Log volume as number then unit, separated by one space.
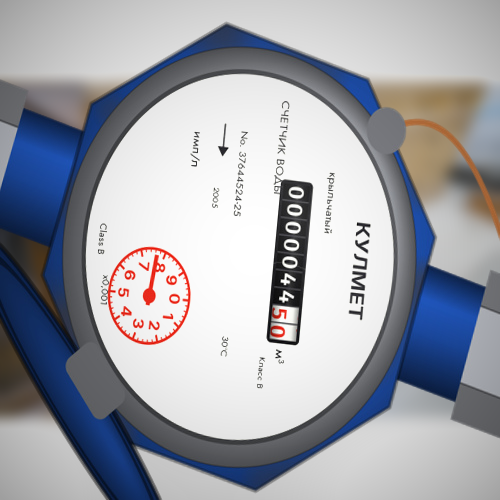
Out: 44.497 m³
